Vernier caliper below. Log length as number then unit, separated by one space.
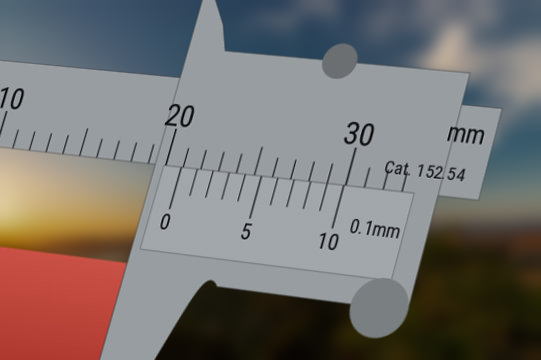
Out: 20.9 mm
